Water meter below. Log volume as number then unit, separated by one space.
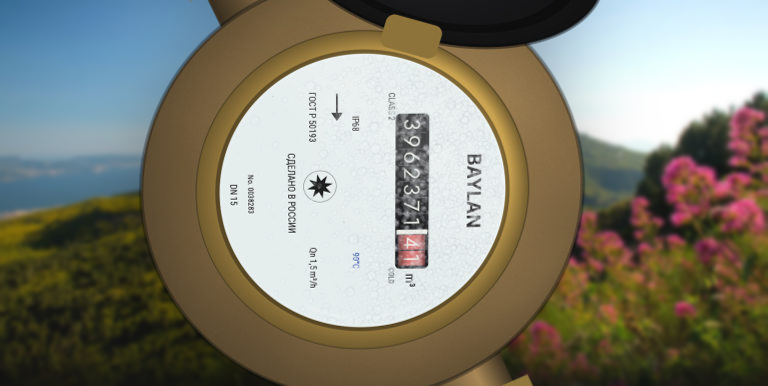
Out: 3962371.41 m³
